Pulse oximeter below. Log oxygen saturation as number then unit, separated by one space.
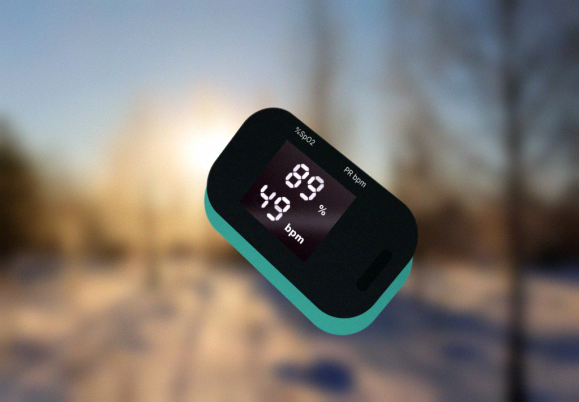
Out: 89 %
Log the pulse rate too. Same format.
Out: 49 bpm
